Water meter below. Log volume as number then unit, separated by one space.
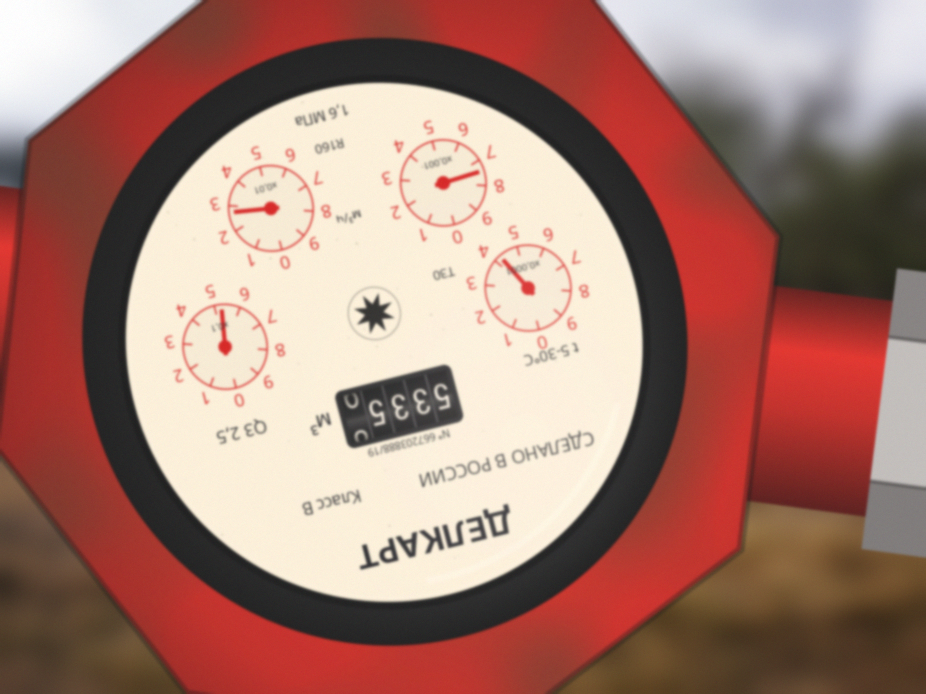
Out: 53358.5274 m³
